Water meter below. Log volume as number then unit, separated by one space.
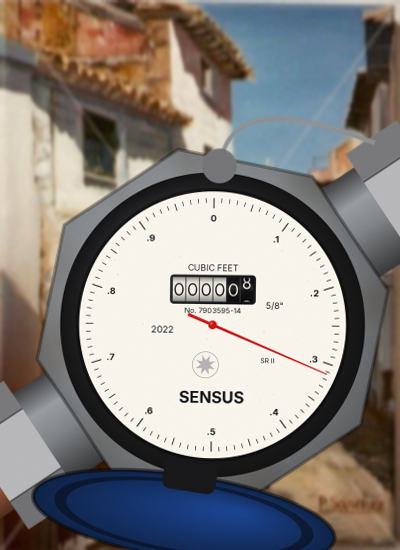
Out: 8.31 ft³
